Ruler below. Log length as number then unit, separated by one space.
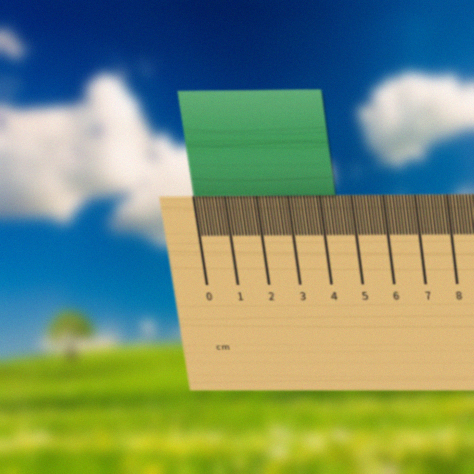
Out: 4.5 cm
